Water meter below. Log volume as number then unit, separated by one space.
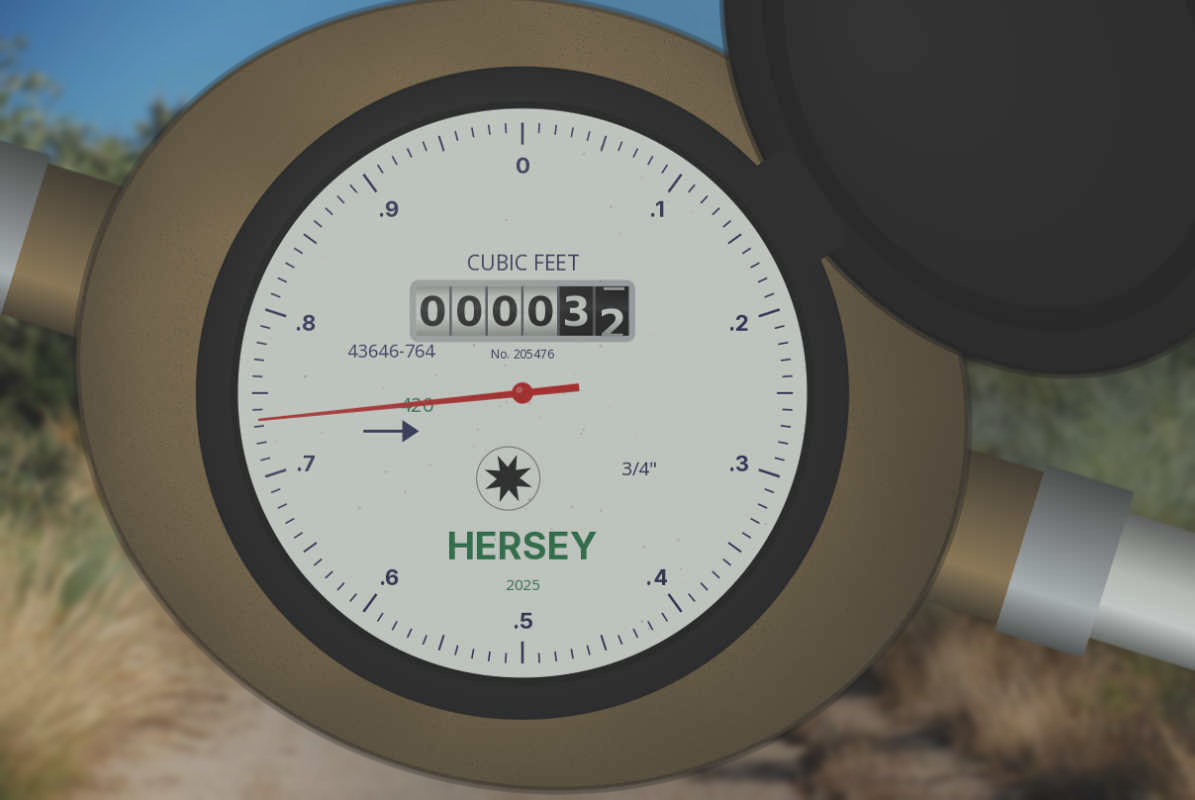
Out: 31.73 ft³
